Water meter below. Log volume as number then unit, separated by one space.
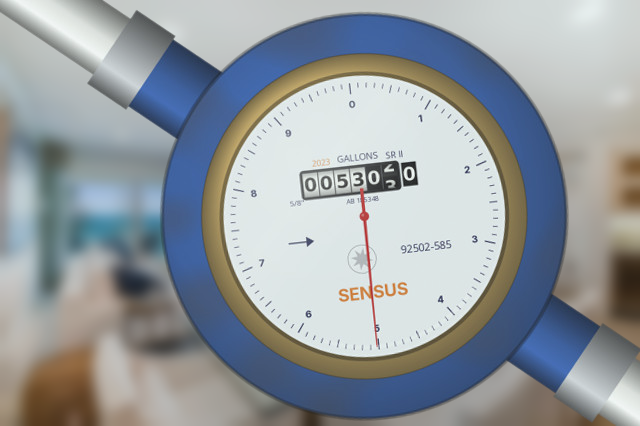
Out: 53025.0 gal
